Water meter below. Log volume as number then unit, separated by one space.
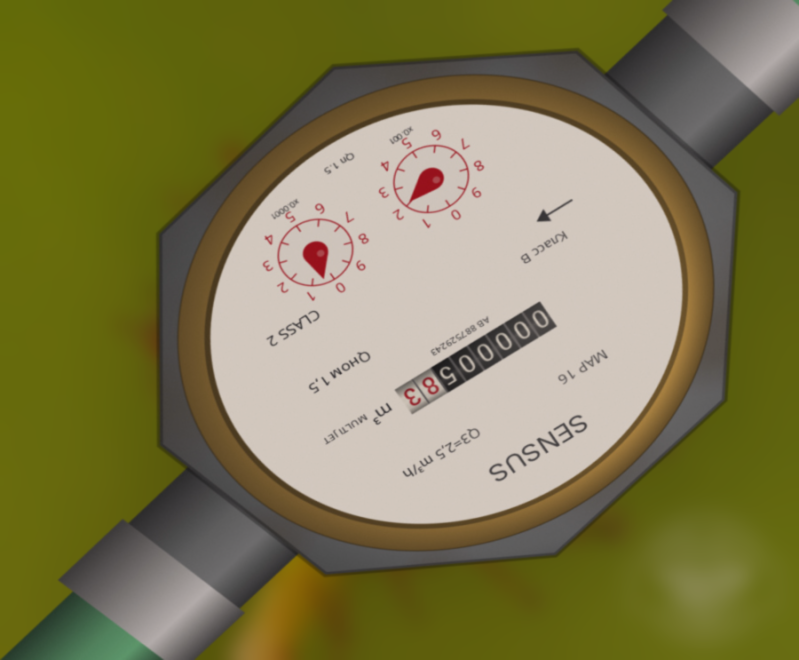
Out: 5.8320 m³
